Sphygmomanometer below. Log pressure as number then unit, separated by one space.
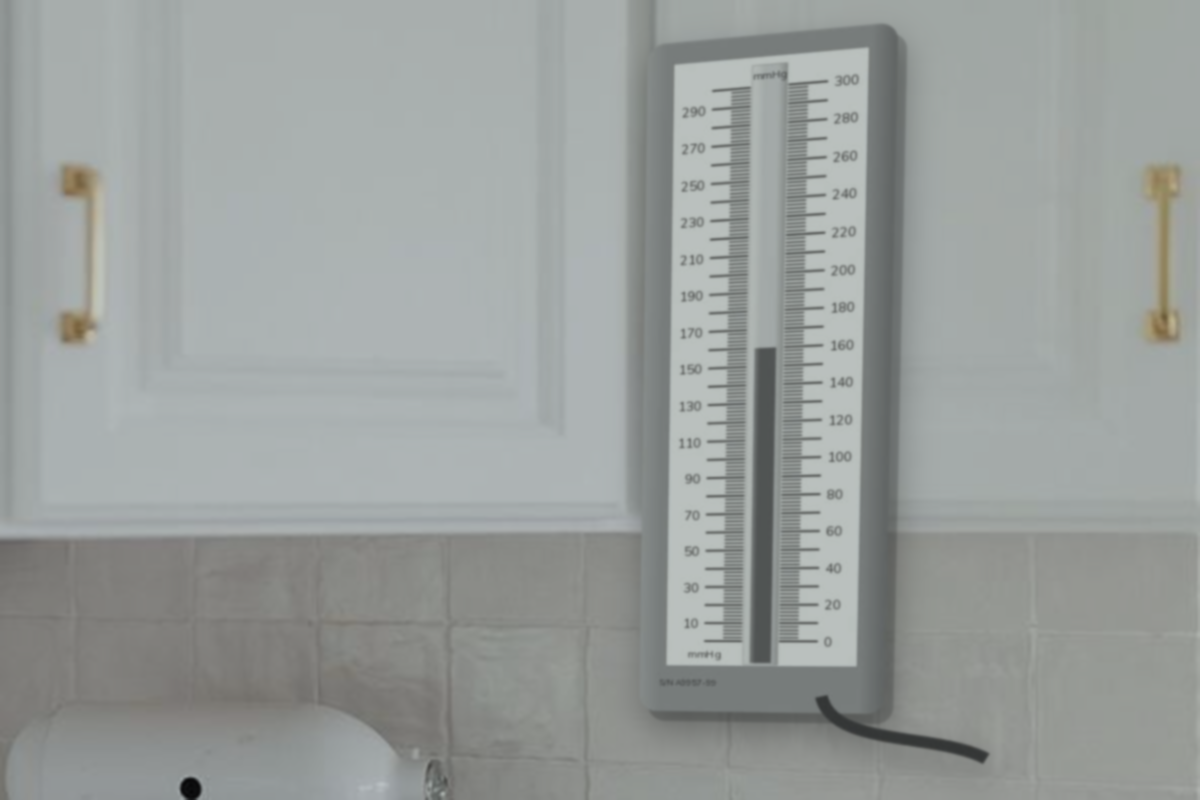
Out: 160 mmHg
